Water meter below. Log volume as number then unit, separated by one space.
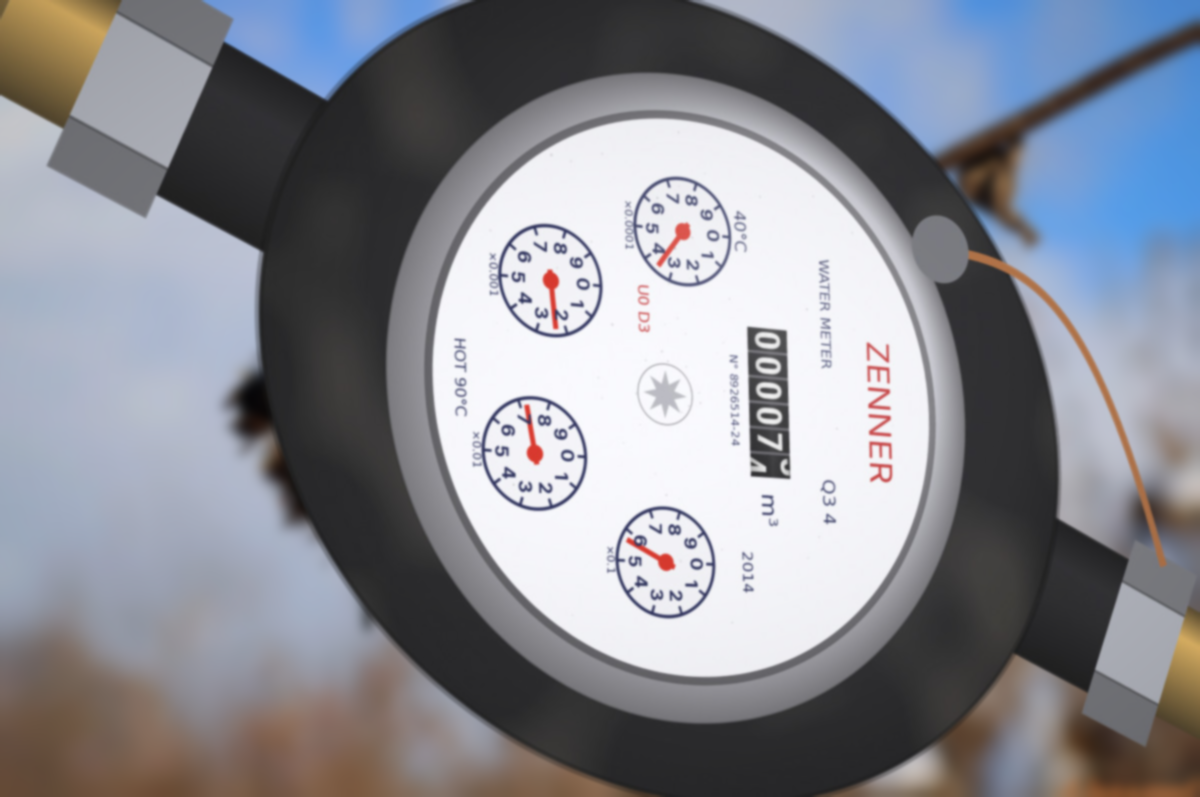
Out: 73.5723 m³
